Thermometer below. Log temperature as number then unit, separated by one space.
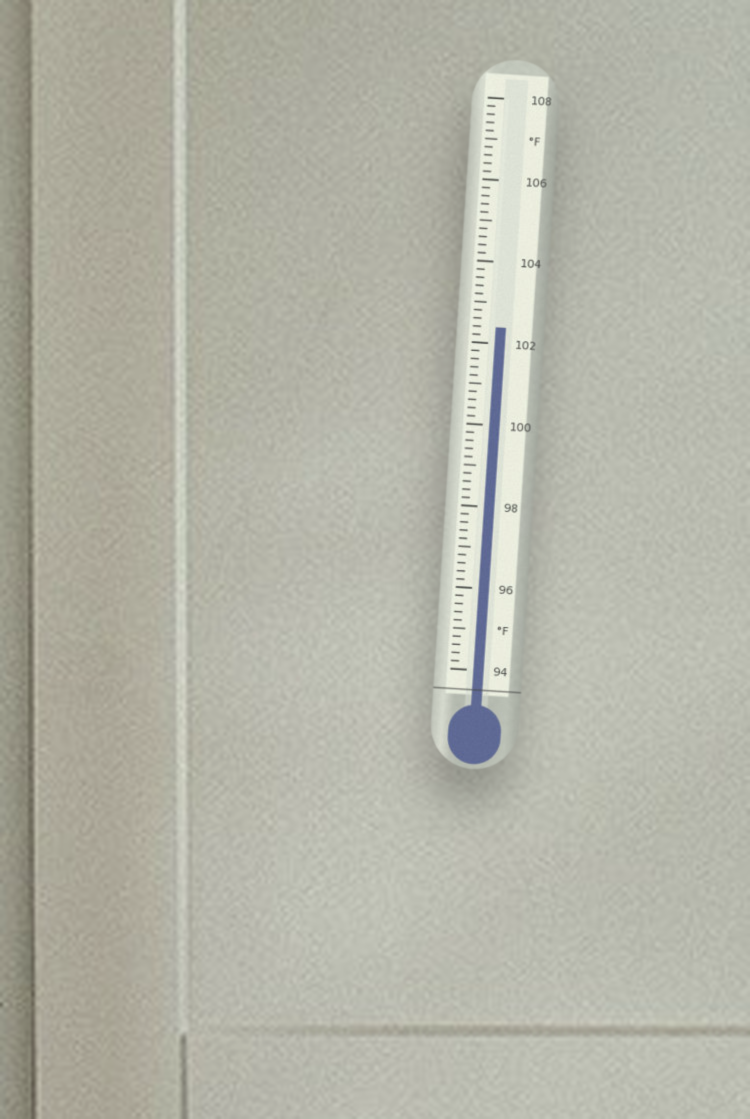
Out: 102.4 °F
